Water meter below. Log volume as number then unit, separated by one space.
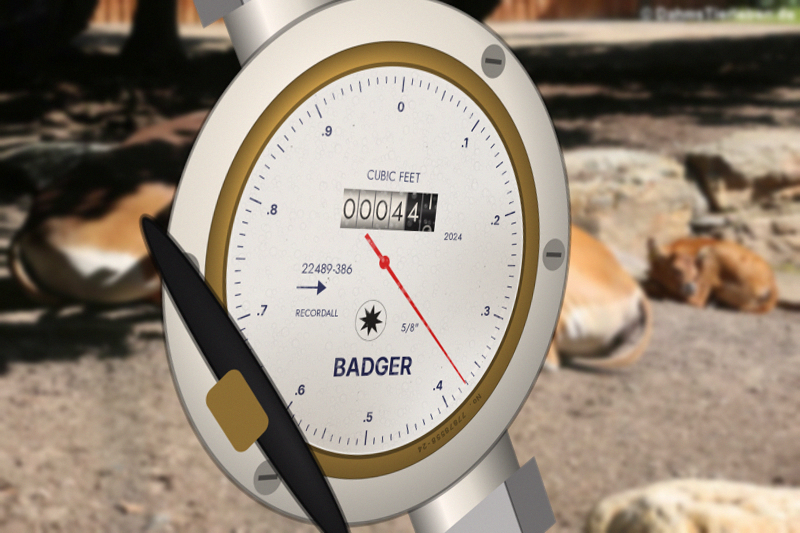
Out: 441.37 ft³
